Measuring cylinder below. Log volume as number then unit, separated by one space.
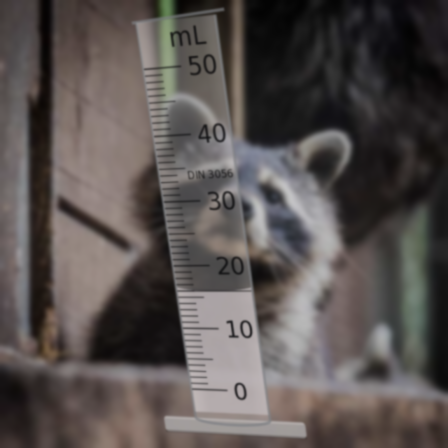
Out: 16 mL
